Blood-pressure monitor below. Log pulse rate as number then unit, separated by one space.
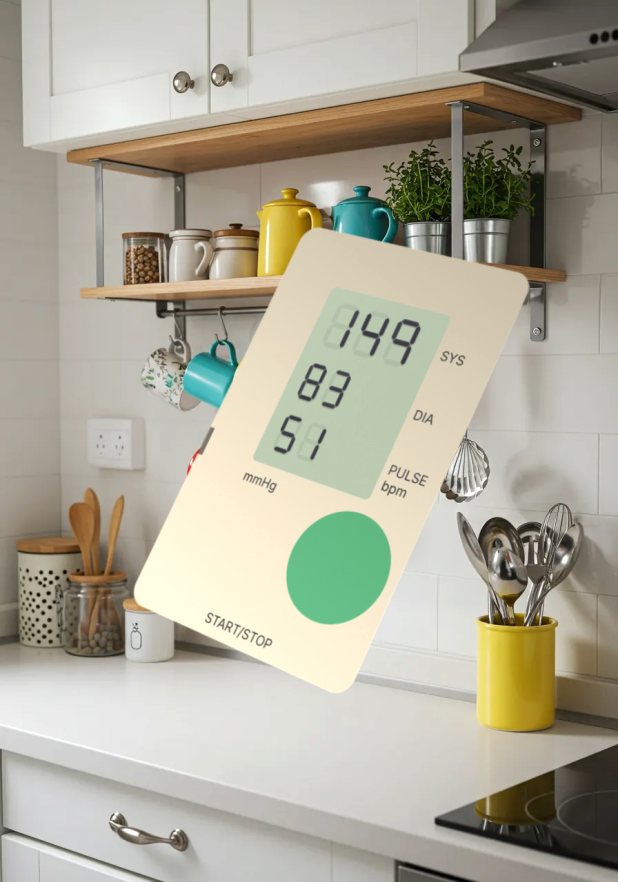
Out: 51 bpm
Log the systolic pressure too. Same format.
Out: 149 mmHg
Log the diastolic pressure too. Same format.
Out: 83 mmHg
